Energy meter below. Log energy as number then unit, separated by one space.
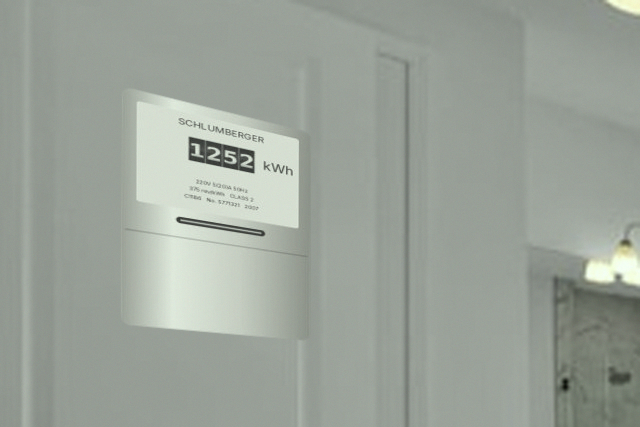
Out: 1252 kWh
